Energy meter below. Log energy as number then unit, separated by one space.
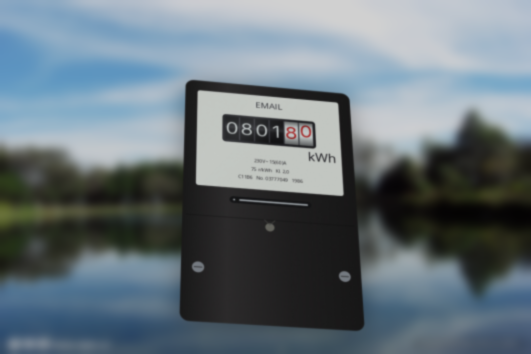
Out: 801.80 kWh
